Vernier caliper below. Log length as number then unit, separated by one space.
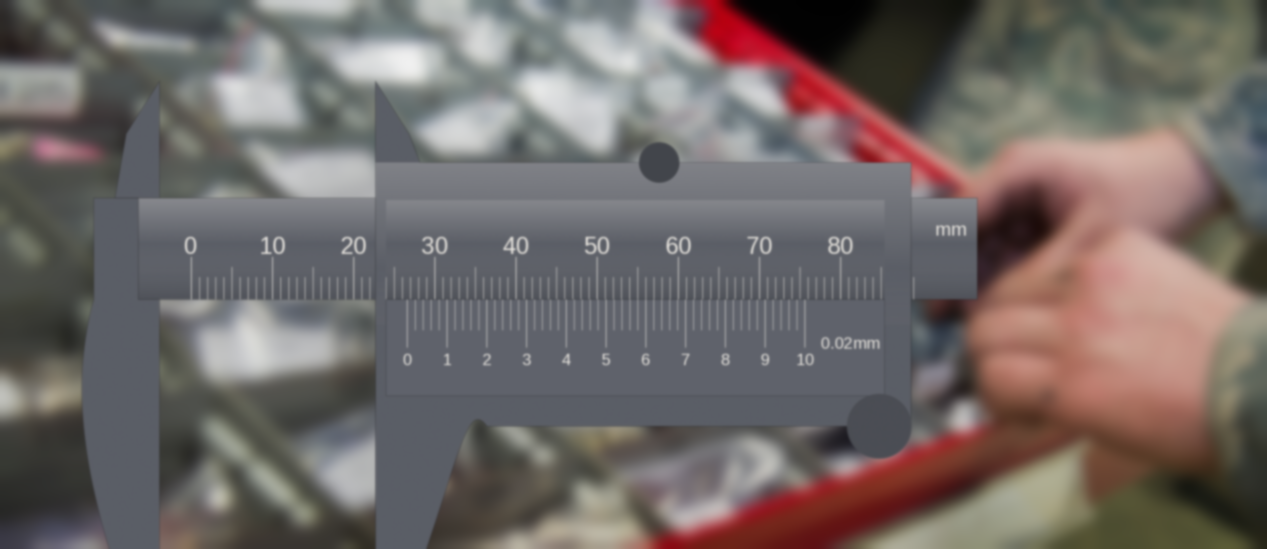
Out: 26.6 mm
